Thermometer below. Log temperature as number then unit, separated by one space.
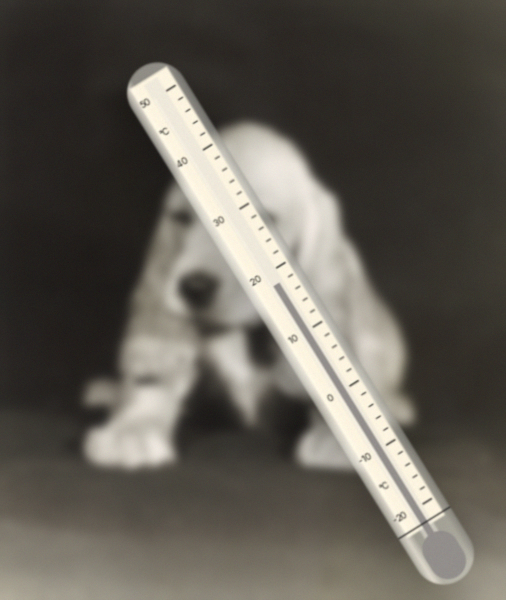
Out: 18 °C
